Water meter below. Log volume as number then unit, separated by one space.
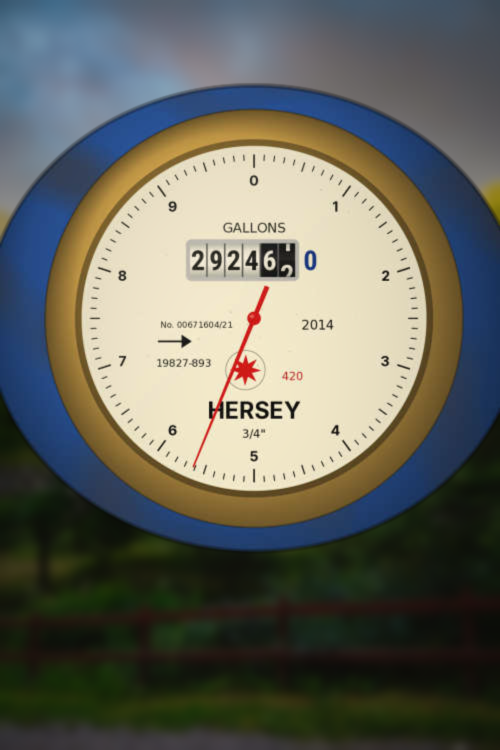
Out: 2924615.6 gal
